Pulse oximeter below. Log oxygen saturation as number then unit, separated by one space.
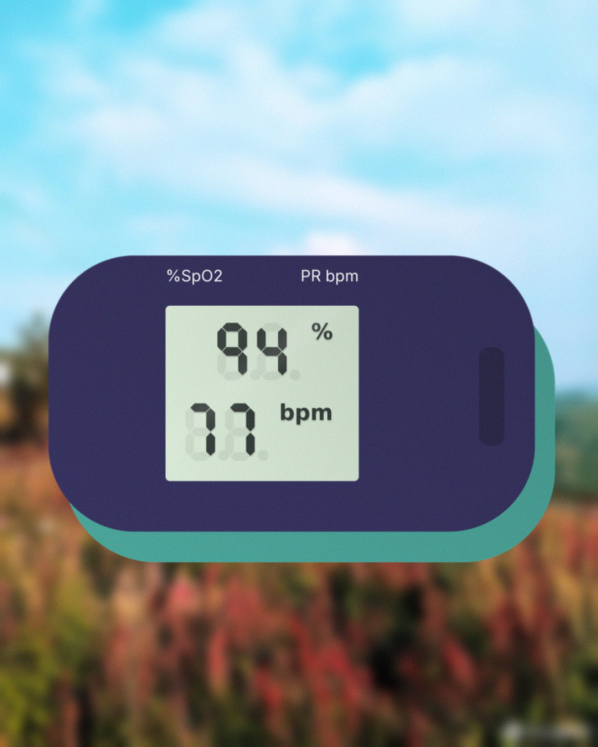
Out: 94 %
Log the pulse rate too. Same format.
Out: 77 bpm
